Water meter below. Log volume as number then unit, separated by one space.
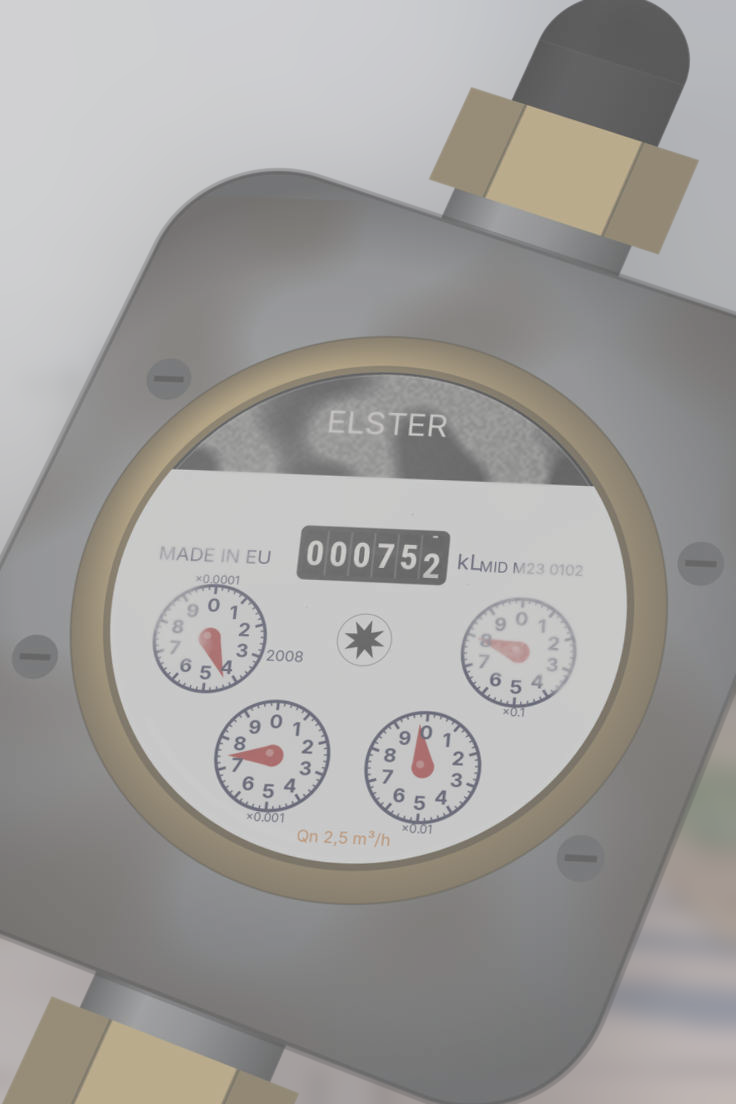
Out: 751.7974 kL
